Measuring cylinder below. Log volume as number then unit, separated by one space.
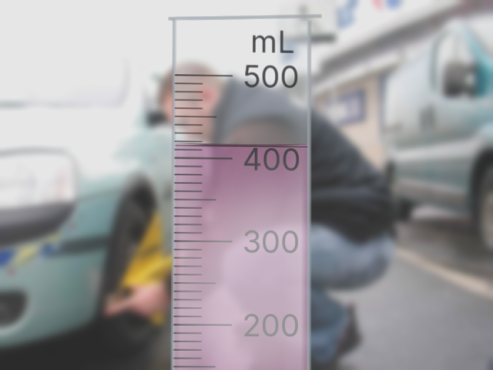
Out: 415 mL
